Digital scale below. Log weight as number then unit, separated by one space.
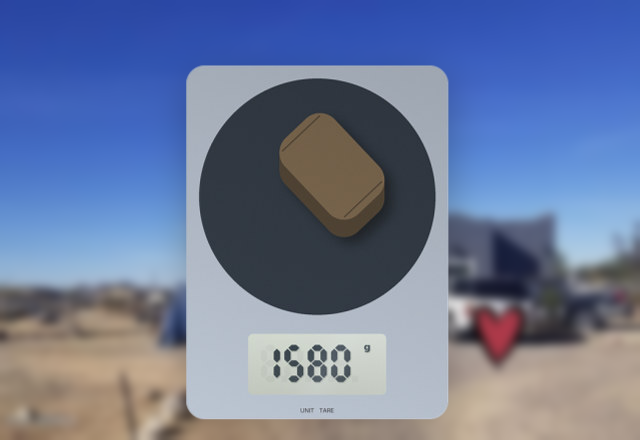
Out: 1580 g
